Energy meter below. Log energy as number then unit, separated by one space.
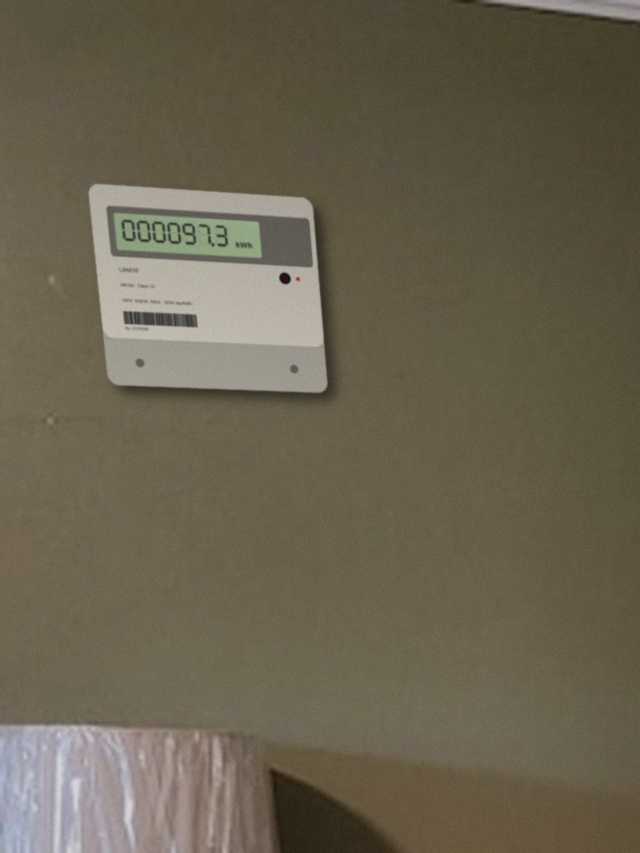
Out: 97.3 kWh
